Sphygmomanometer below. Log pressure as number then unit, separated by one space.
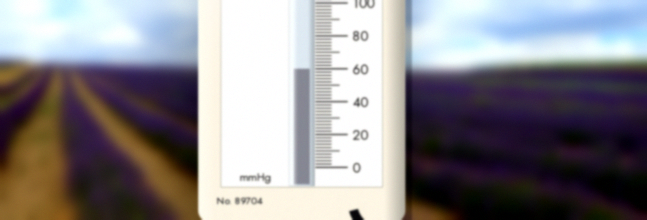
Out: 60 mmHg
